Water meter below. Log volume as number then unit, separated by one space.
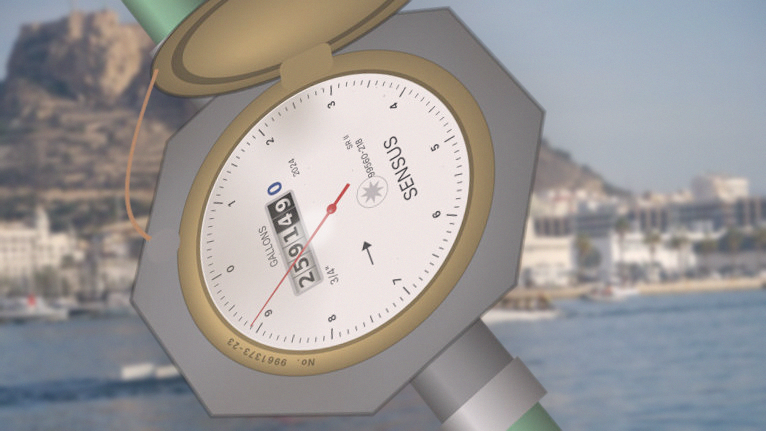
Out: 2591489.1 gal
